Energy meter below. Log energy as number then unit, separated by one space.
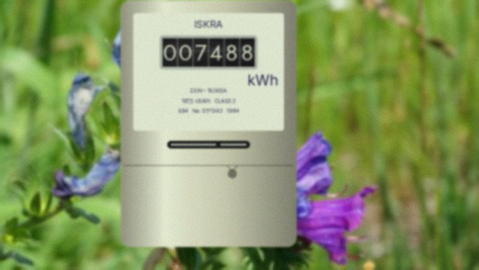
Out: 7488 kWh
